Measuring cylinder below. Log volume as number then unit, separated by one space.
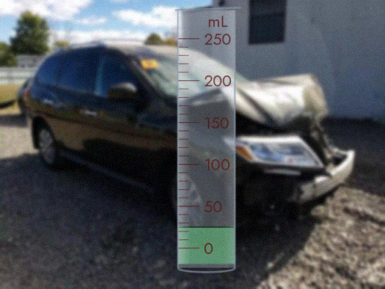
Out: 25 mL
